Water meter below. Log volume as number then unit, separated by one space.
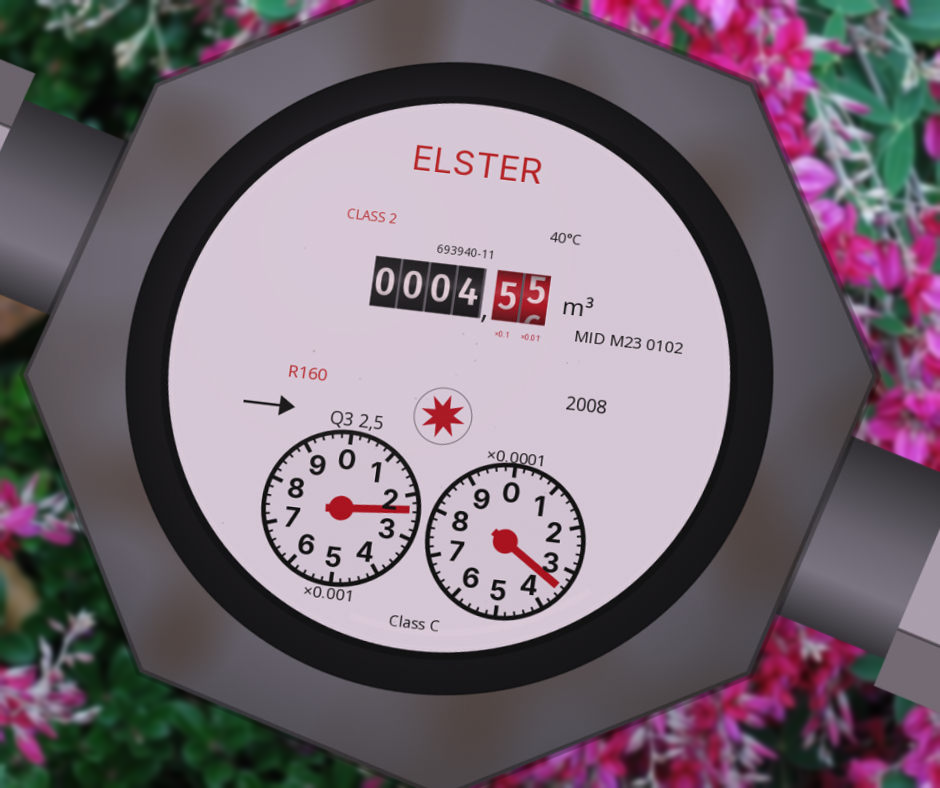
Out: 4.5523 m³
